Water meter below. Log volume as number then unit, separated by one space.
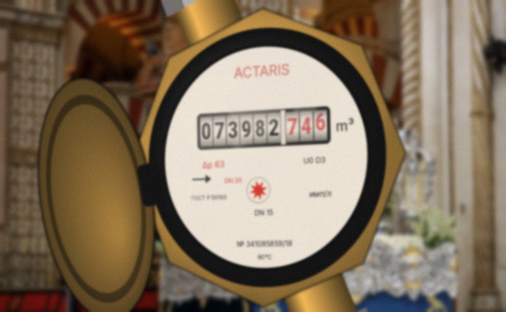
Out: 73982.746 m³
